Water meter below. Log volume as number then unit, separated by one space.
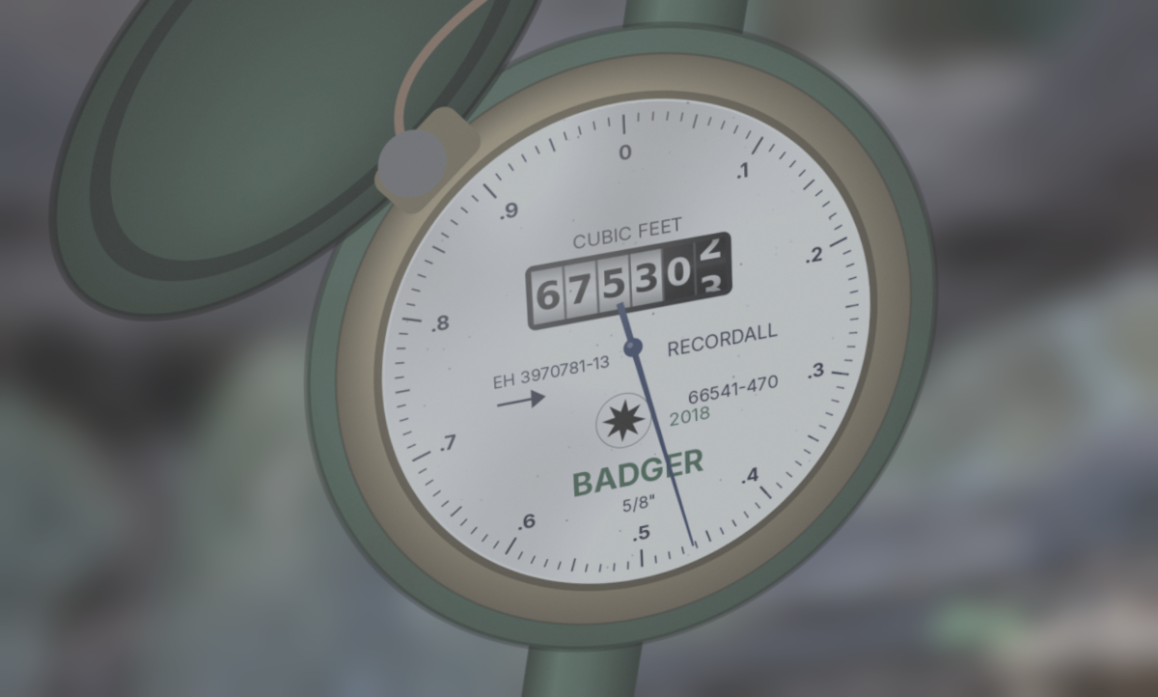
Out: 675302.46 ft³
